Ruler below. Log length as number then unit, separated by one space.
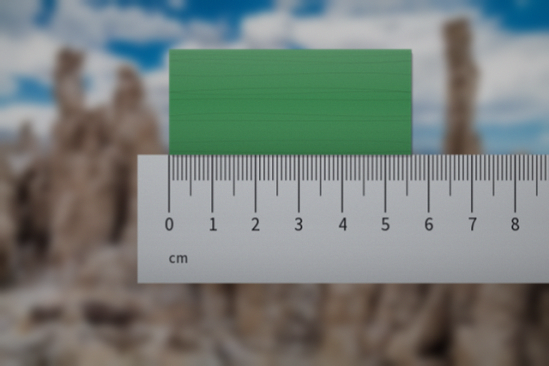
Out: 5.6 cm
